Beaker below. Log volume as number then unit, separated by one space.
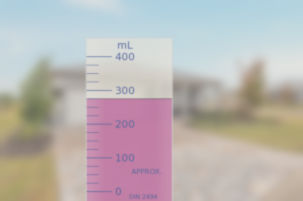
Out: 275 mL
